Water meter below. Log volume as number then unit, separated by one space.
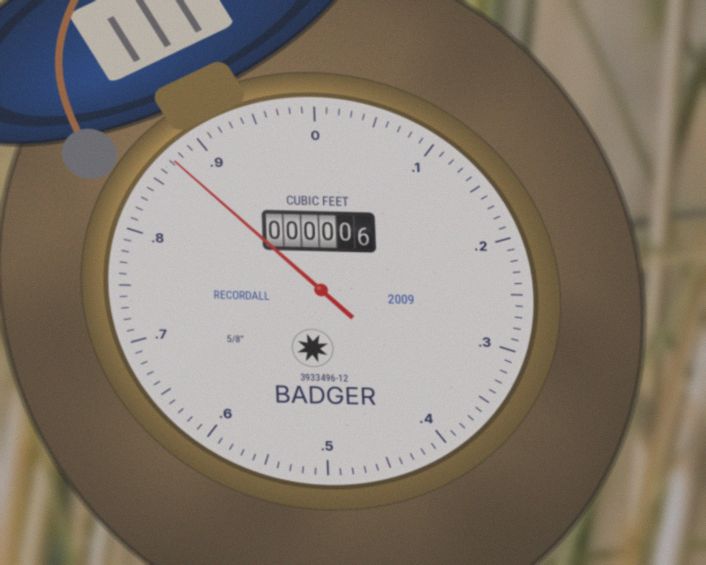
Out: 5.87 ft³
